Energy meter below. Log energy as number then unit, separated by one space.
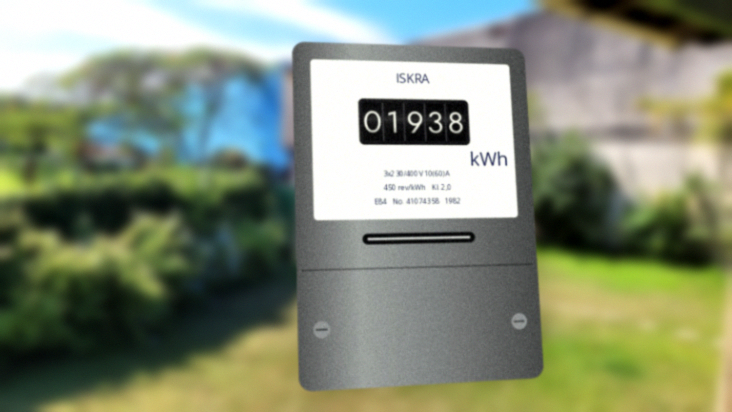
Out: 1938 kWh
